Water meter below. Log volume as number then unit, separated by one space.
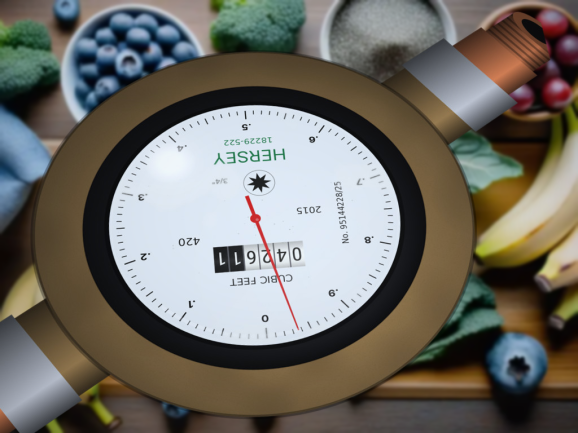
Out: 42610.96 ft³
